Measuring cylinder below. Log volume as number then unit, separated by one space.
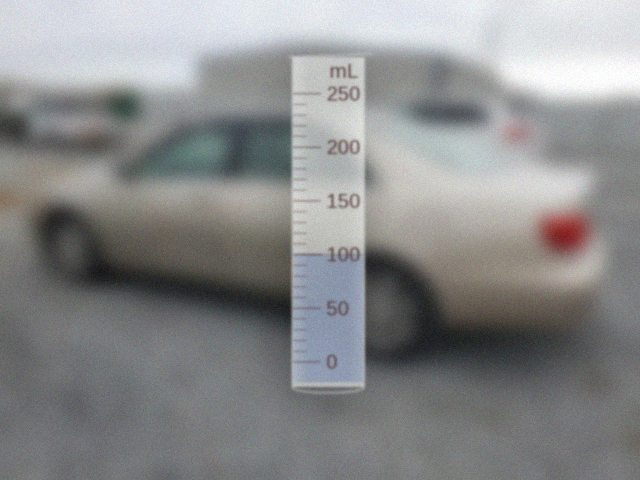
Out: 100 mL
